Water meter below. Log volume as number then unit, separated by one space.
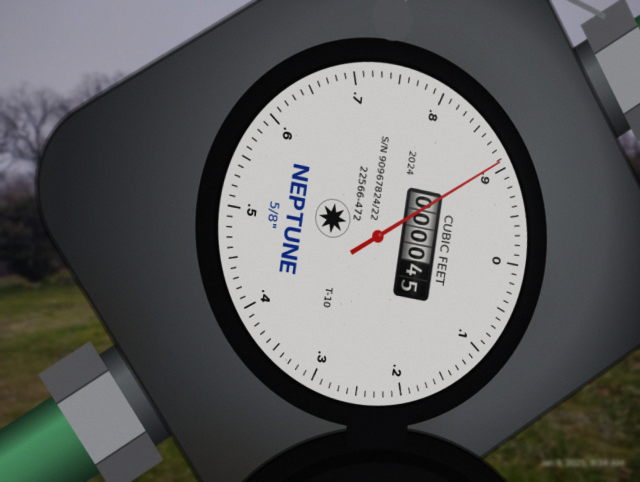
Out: 44.89 ft³
